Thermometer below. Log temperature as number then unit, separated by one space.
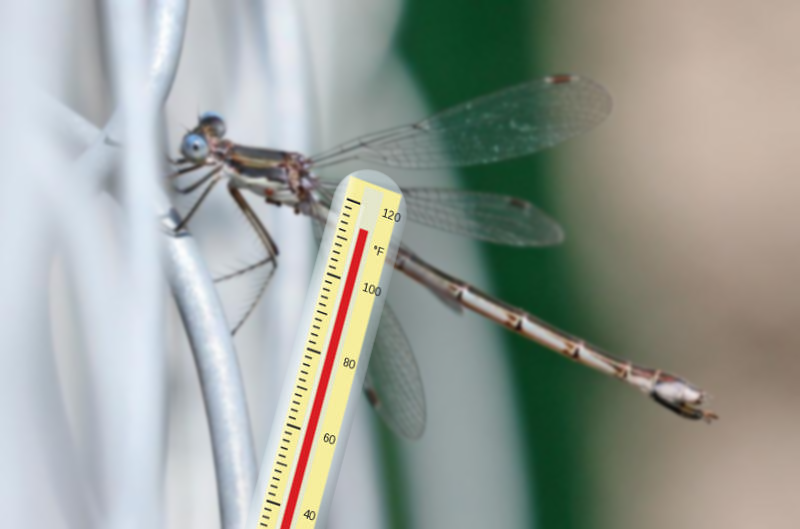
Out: 114 °F
